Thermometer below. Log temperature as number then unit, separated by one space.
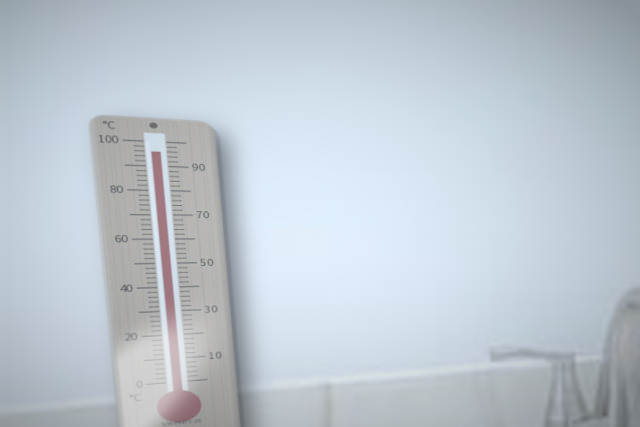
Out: 96 °C
